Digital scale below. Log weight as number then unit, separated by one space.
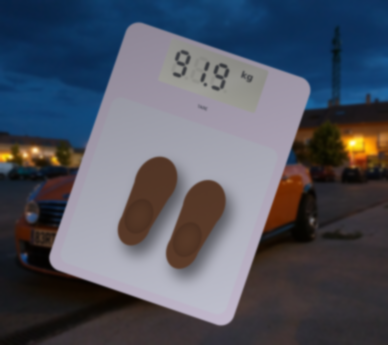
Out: 91.9 kg
